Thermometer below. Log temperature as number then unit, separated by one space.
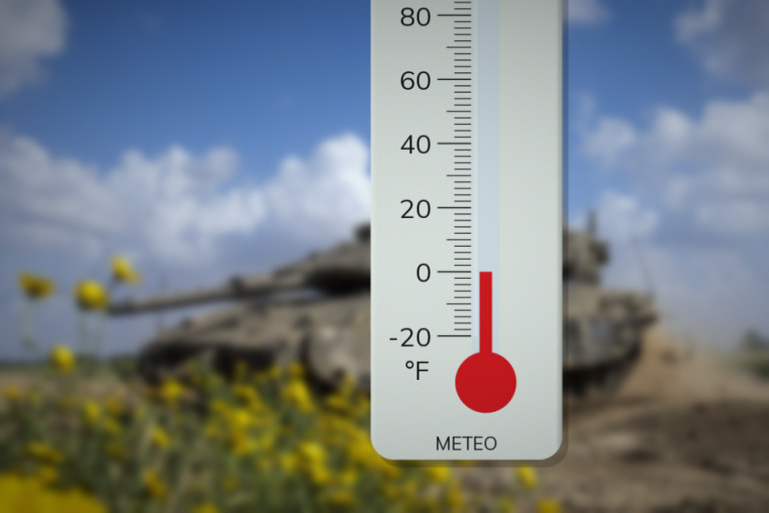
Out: 0 °F
